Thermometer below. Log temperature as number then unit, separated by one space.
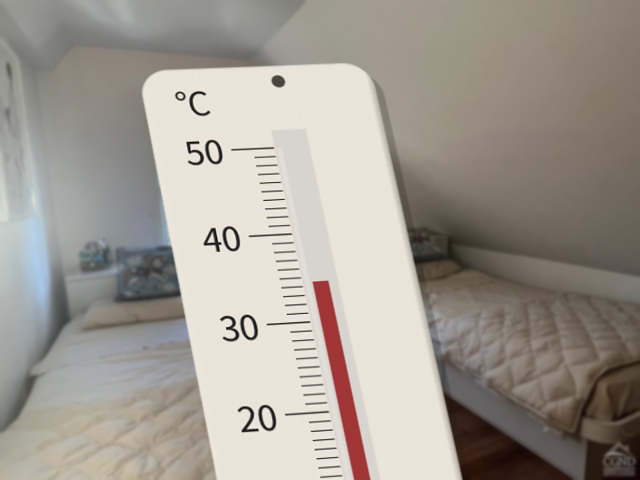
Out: 34.5 °C
